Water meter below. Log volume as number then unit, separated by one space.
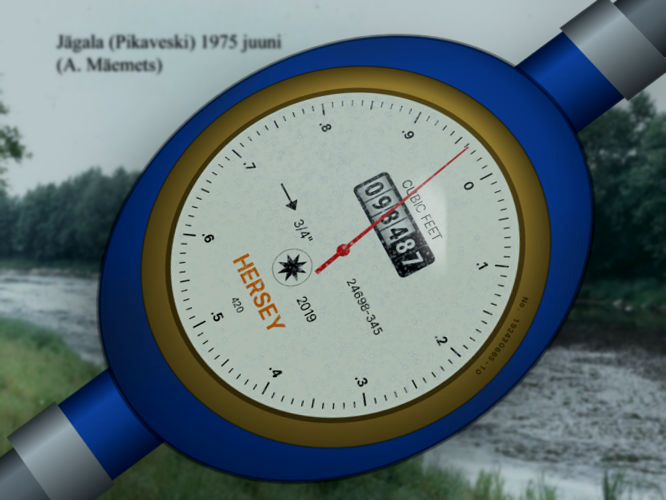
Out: 98486.96 ft³
